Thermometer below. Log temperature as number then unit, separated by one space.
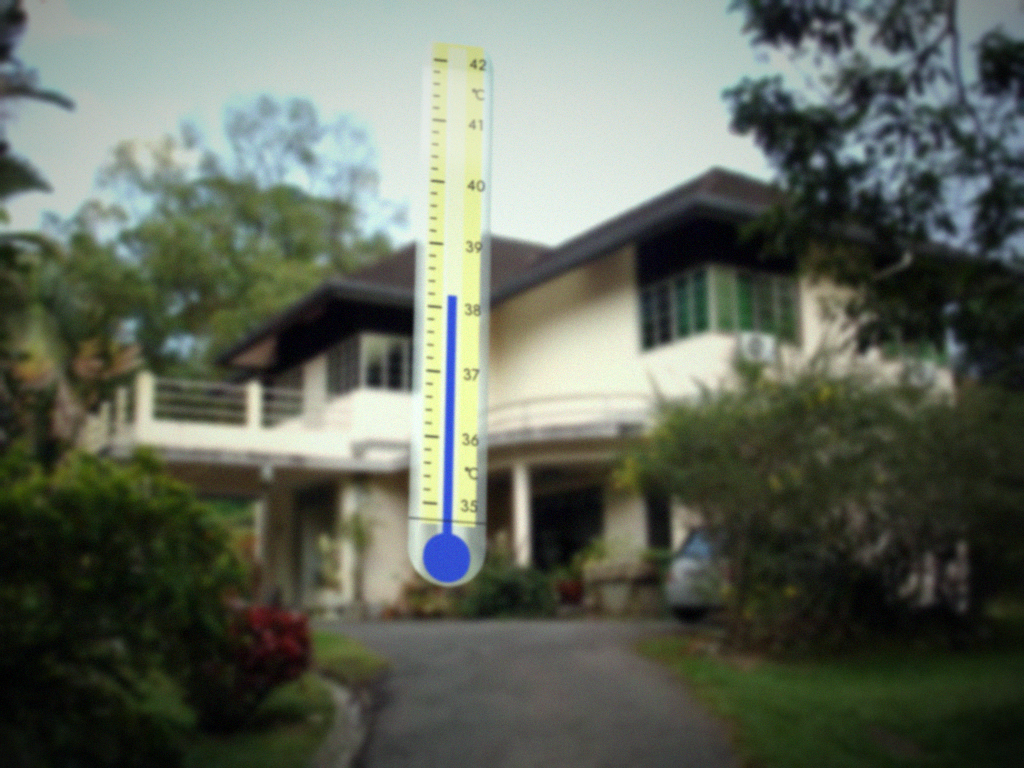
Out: 38.2 °C
